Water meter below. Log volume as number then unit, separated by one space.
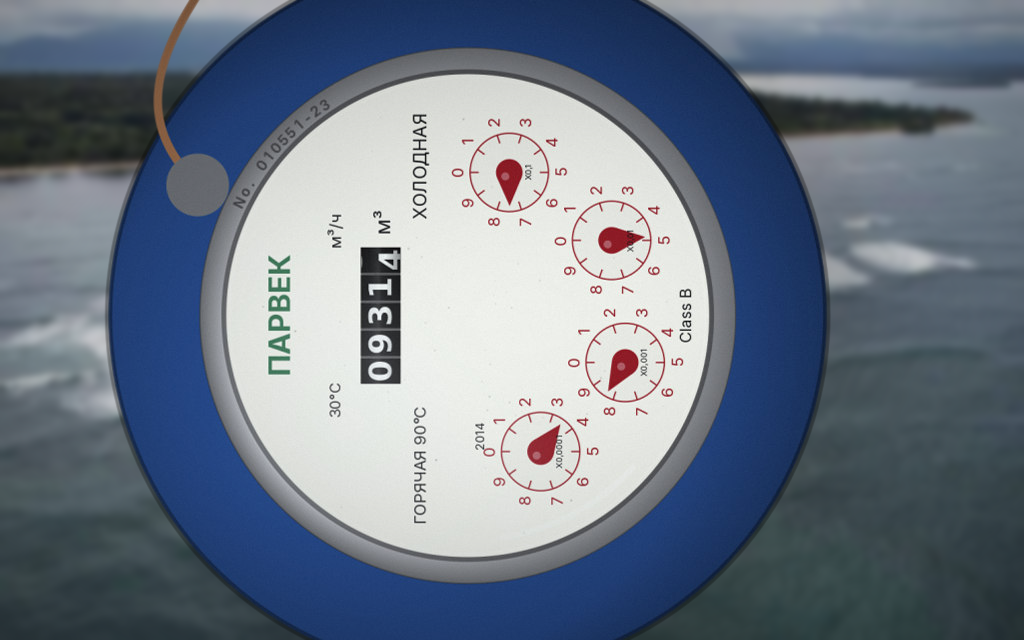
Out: 9313.7483 m³
